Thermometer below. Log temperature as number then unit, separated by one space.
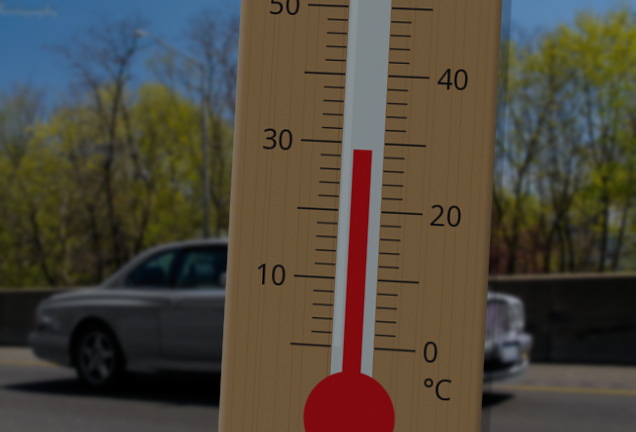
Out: 29 °C
